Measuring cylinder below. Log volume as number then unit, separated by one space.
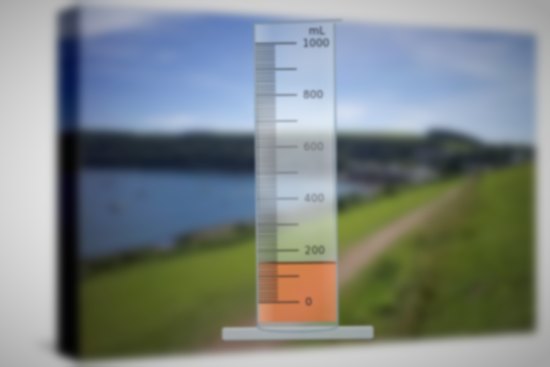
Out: 150 mL
